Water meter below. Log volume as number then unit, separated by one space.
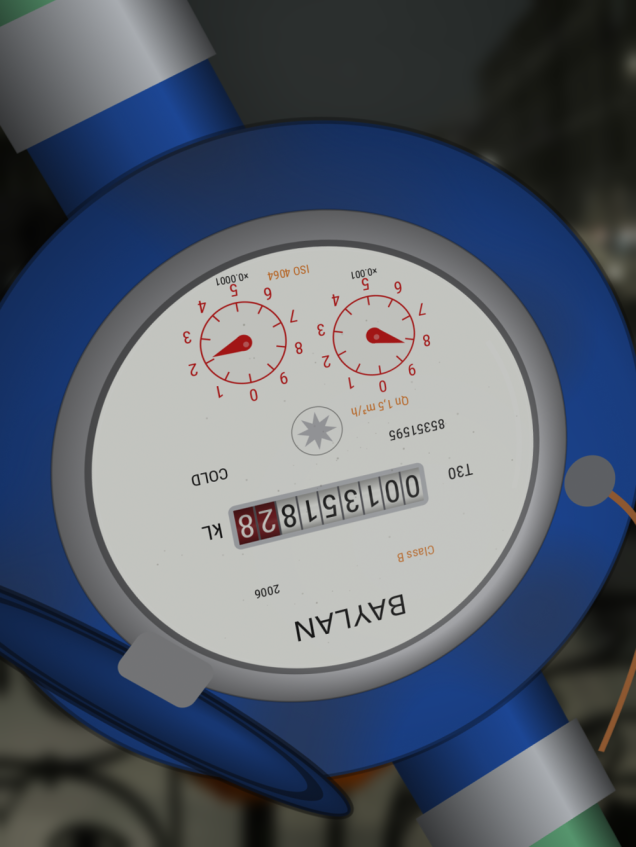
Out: 13518.2882 kL
